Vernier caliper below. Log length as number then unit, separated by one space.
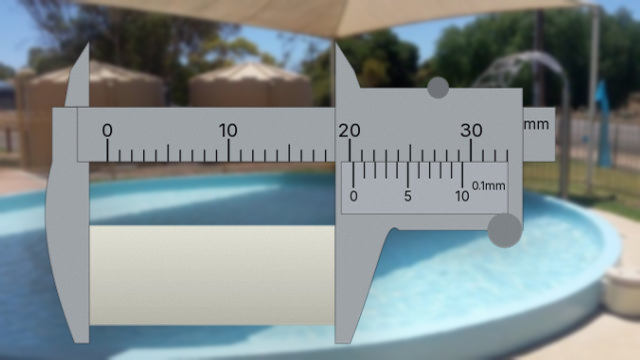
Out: 20.3 mm
